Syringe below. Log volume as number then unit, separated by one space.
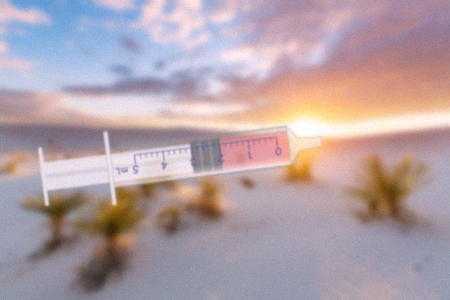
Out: 2 mL
